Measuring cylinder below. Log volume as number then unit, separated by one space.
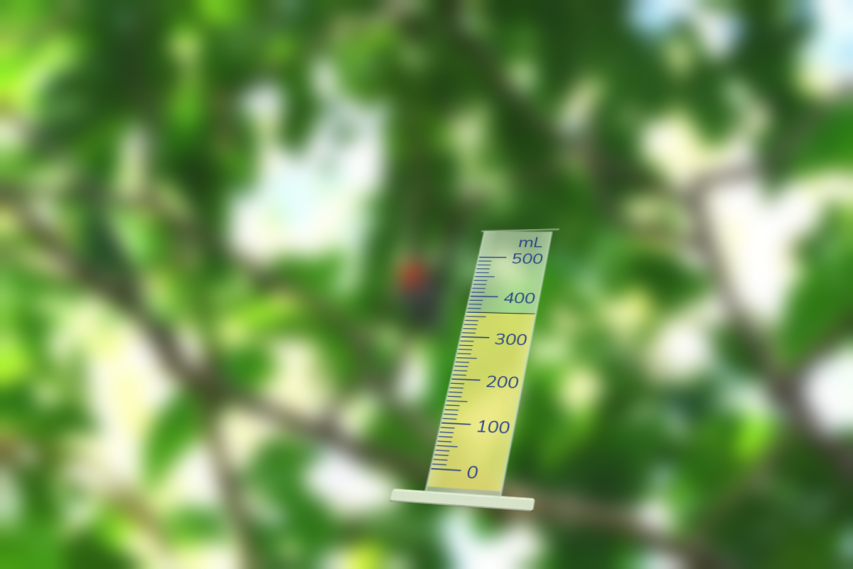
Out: 360 mL
